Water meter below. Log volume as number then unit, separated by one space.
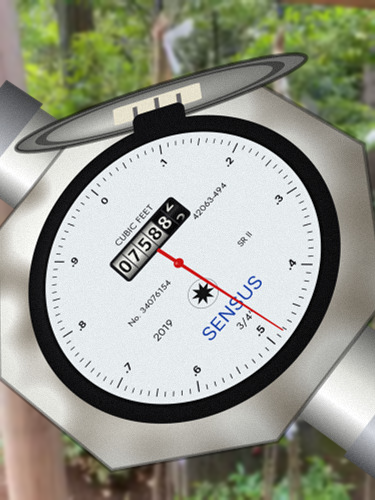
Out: 75882.48 ft³
